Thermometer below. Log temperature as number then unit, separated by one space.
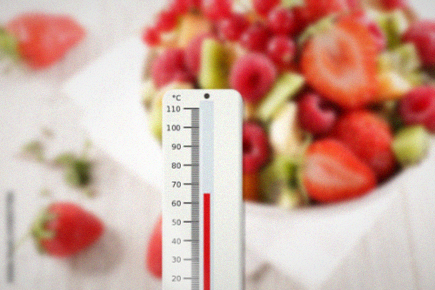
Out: 65 °C
